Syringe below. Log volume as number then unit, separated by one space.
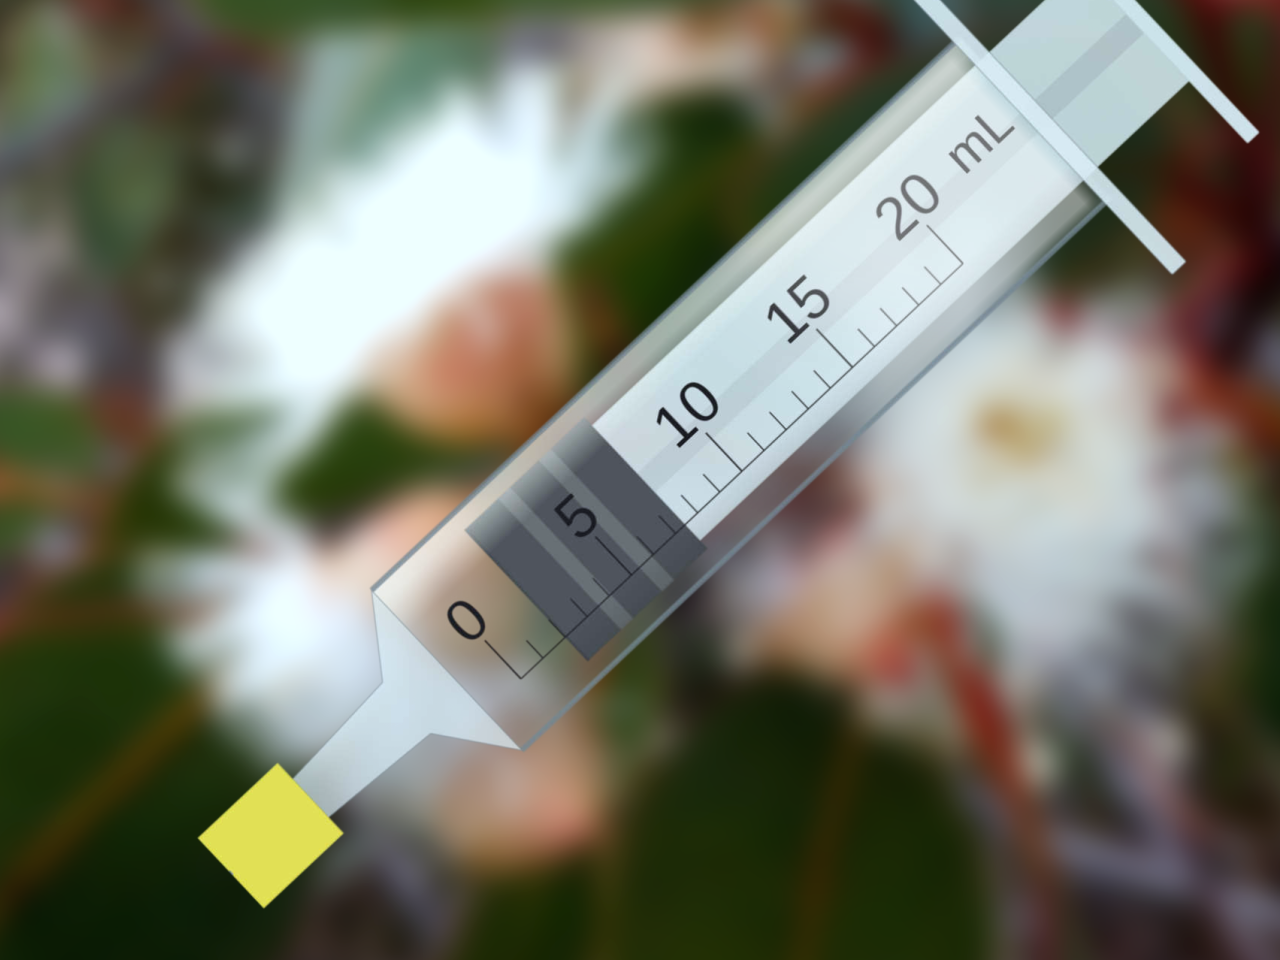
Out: 2 mL
